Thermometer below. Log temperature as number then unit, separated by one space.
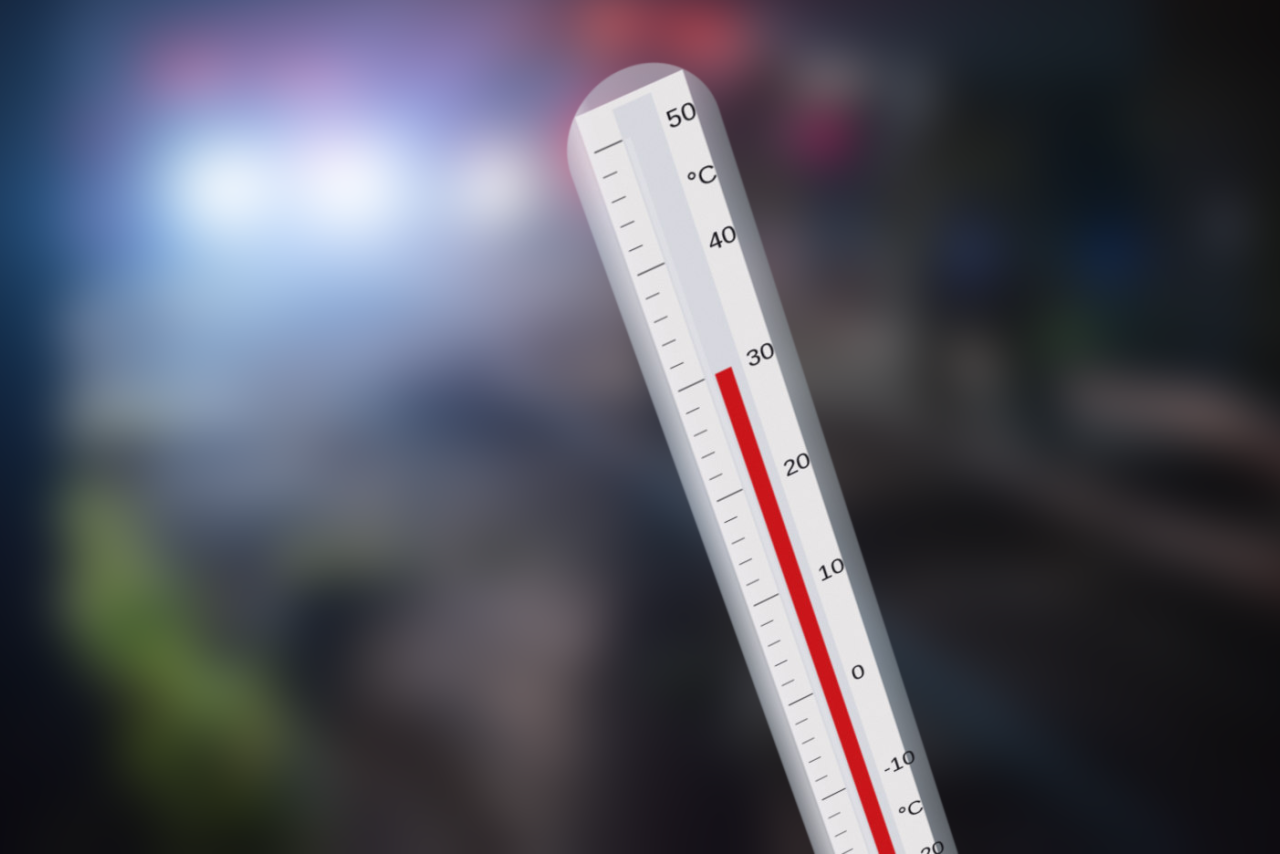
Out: 30 °C
